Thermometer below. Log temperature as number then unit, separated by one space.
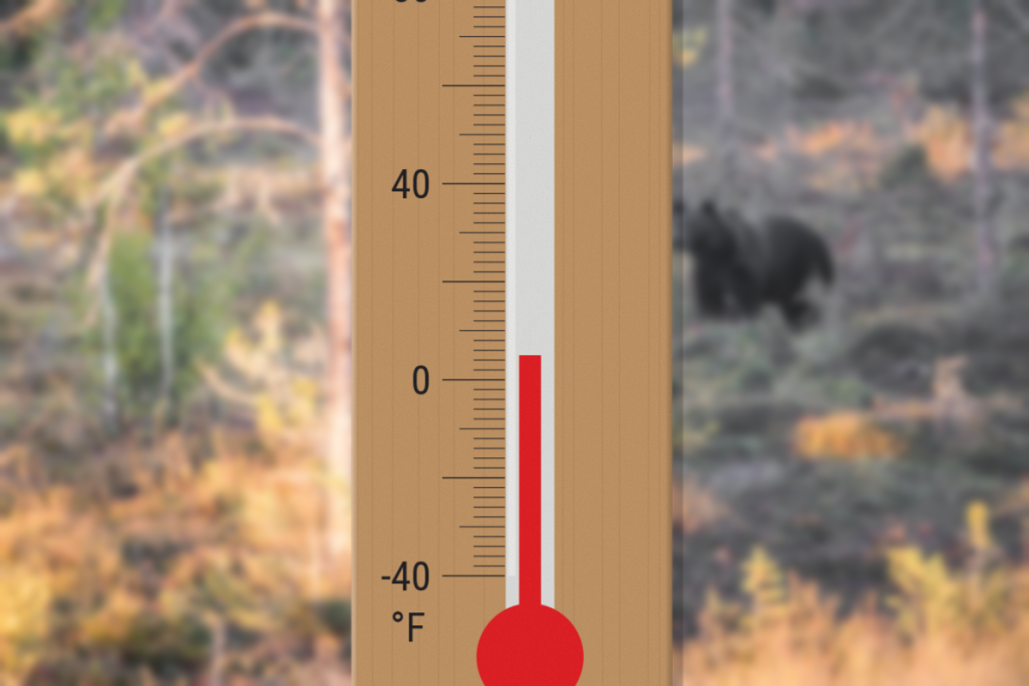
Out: 5 °F
